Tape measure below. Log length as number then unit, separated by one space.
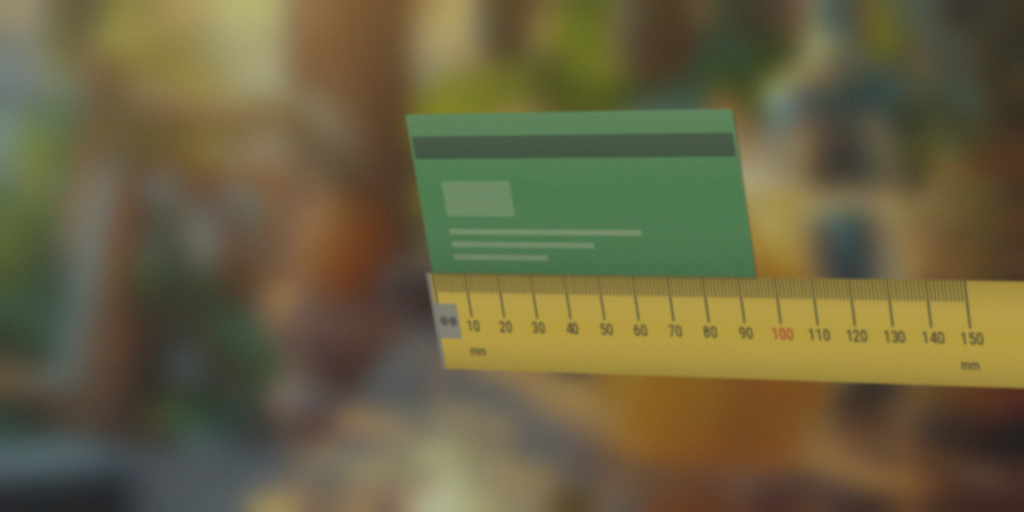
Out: 95 mm
